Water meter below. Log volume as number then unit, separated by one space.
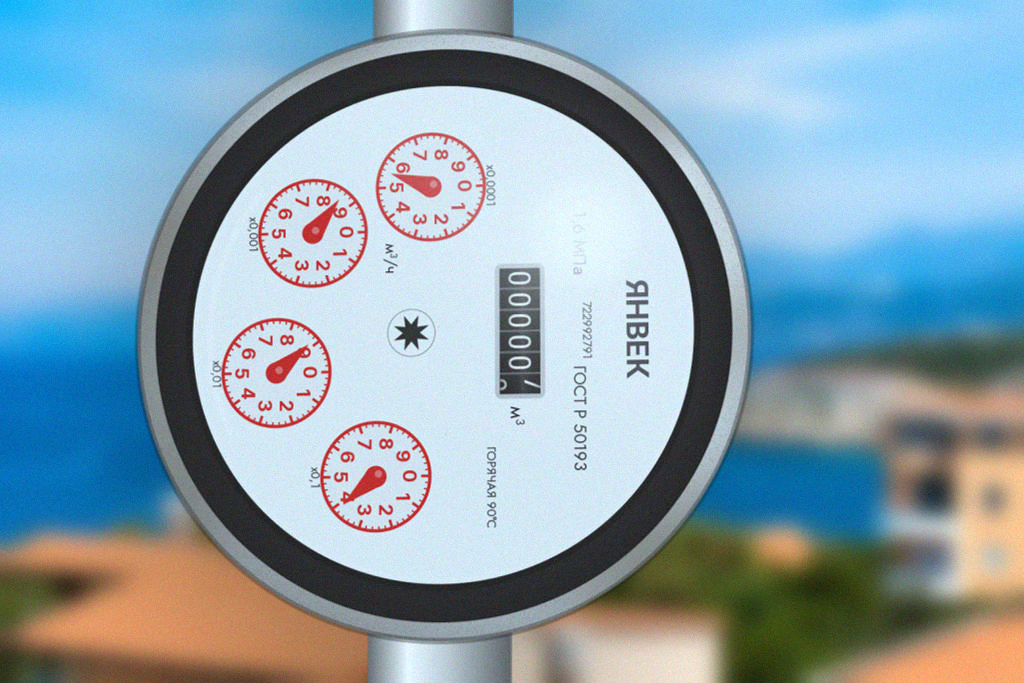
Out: 7.3885 m³
